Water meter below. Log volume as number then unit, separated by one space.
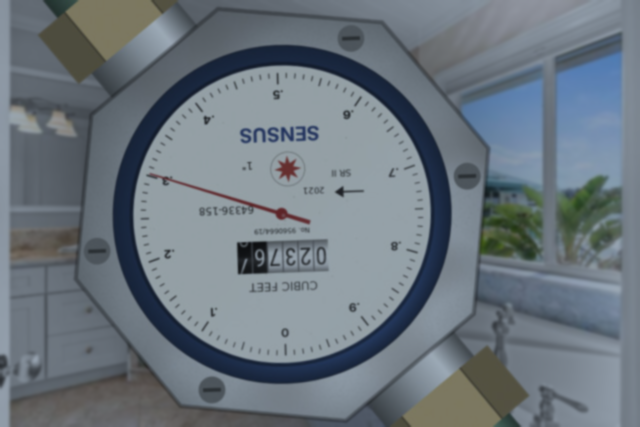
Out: 23767.30 ft³
